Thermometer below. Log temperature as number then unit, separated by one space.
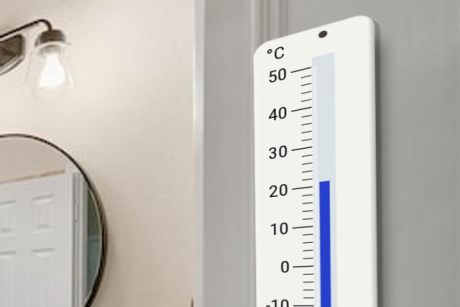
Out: 21 °C
